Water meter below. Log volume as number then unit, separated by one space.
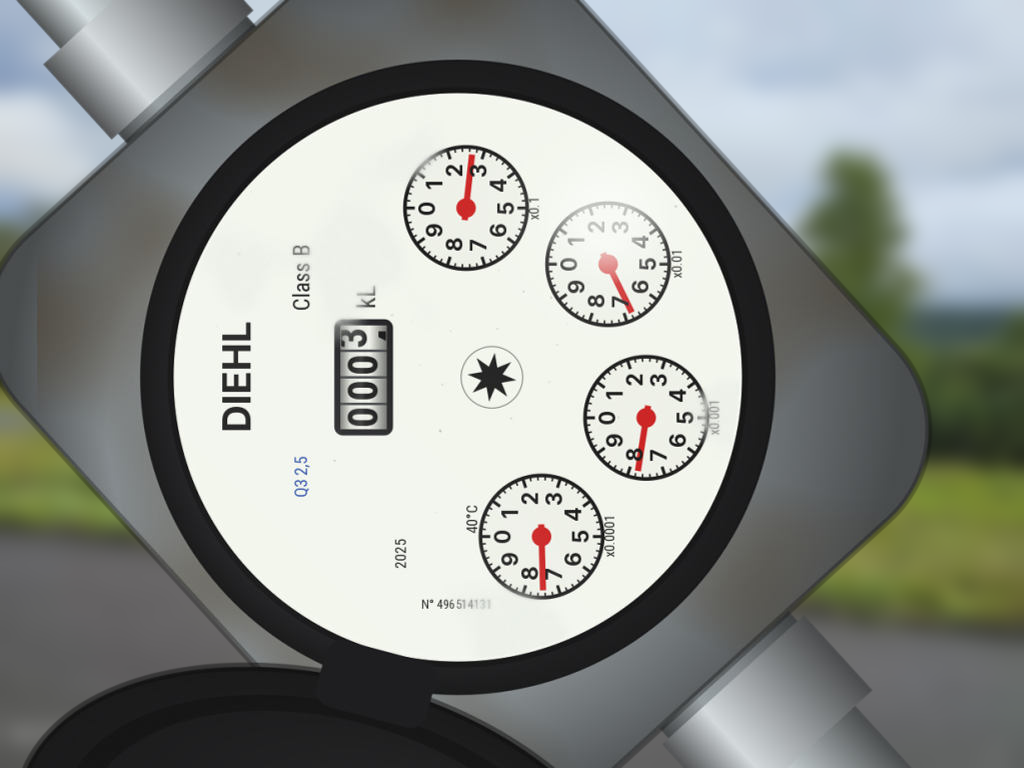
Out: 3.2677 kL
